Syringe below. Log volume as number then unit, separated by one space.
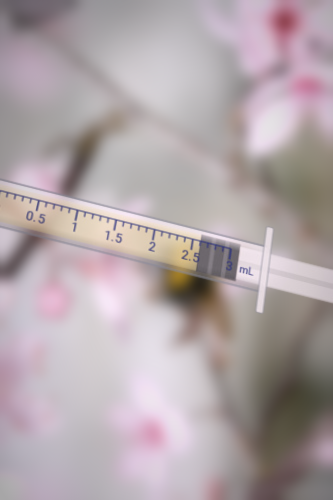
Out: 2.6 mL
